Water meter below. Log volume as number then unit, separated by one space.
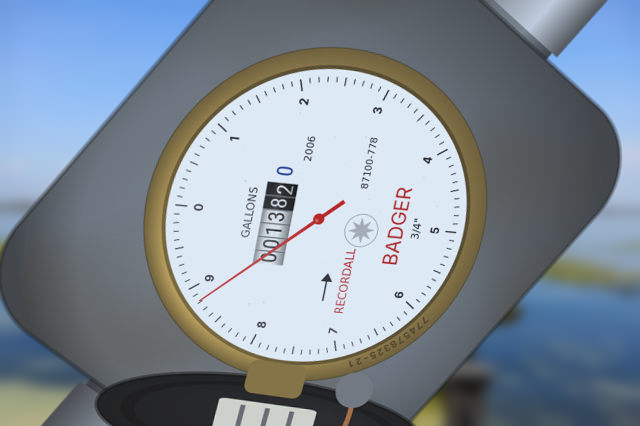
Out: 13818.8 gal
